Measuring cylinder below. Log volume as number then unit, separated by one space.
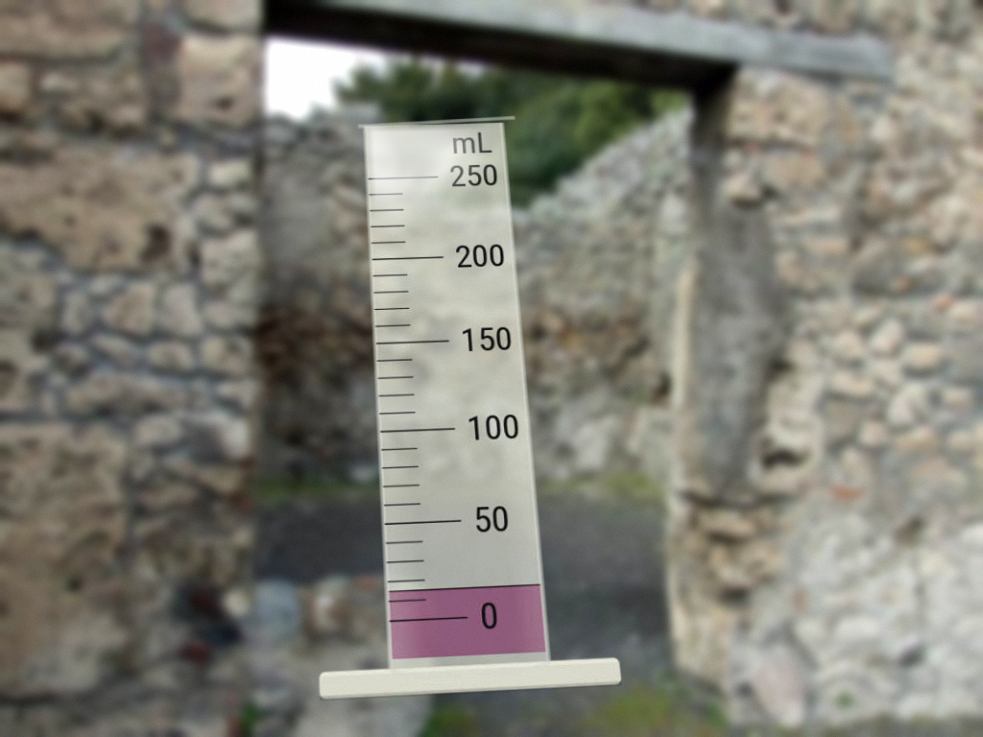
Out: 15 mL
